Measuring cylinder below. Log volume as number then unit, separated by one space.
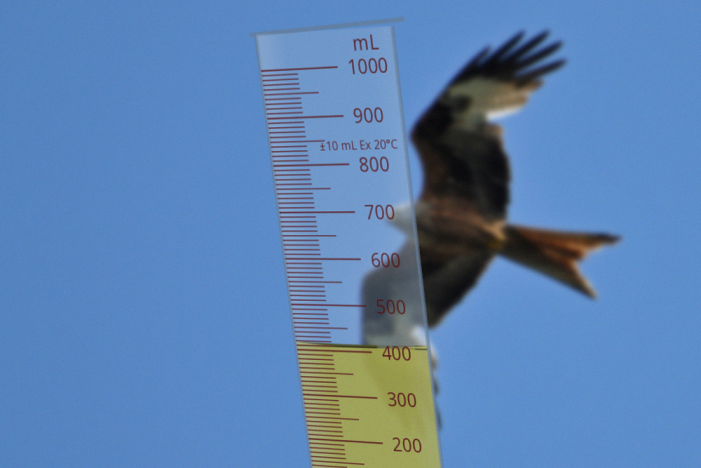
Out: 410 mL
